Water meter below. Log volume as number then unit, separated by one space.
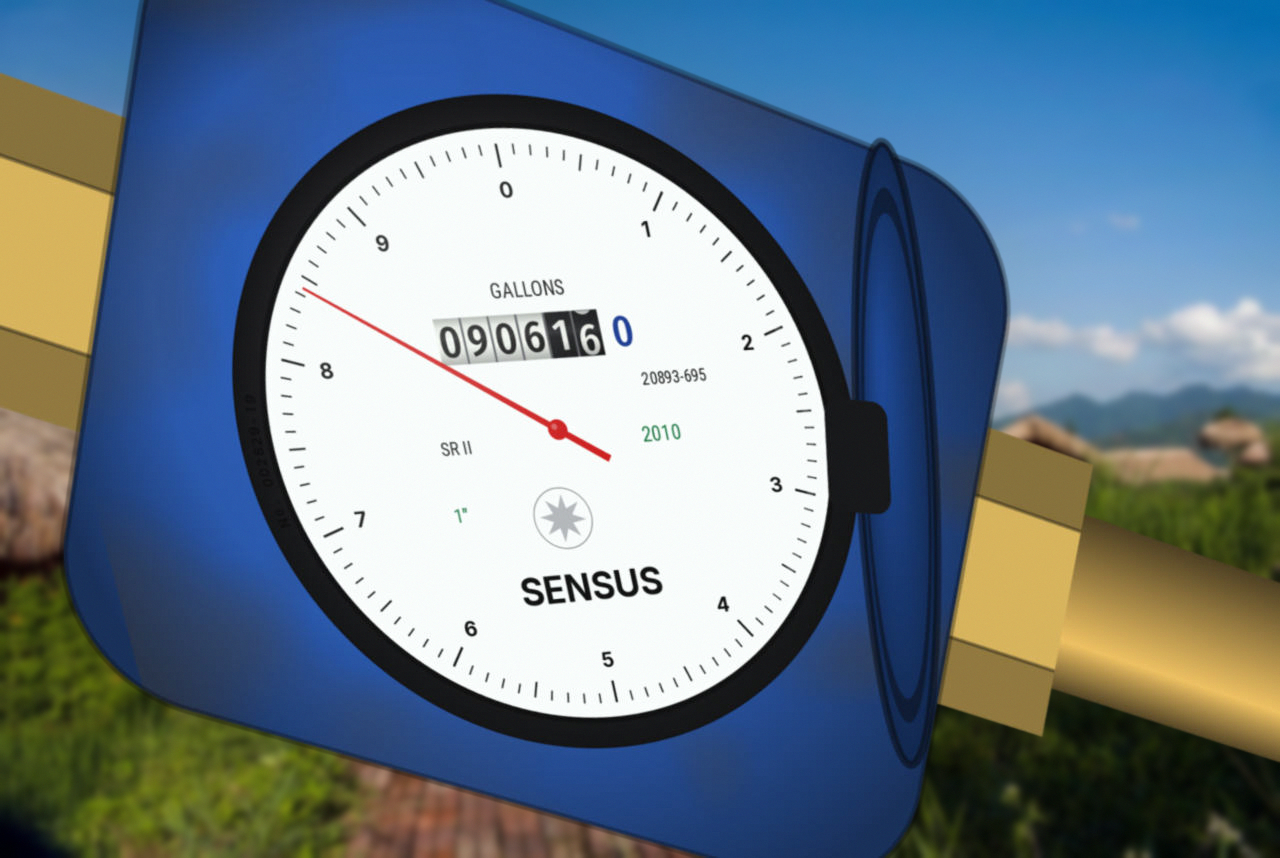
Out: 906158.4 gal
